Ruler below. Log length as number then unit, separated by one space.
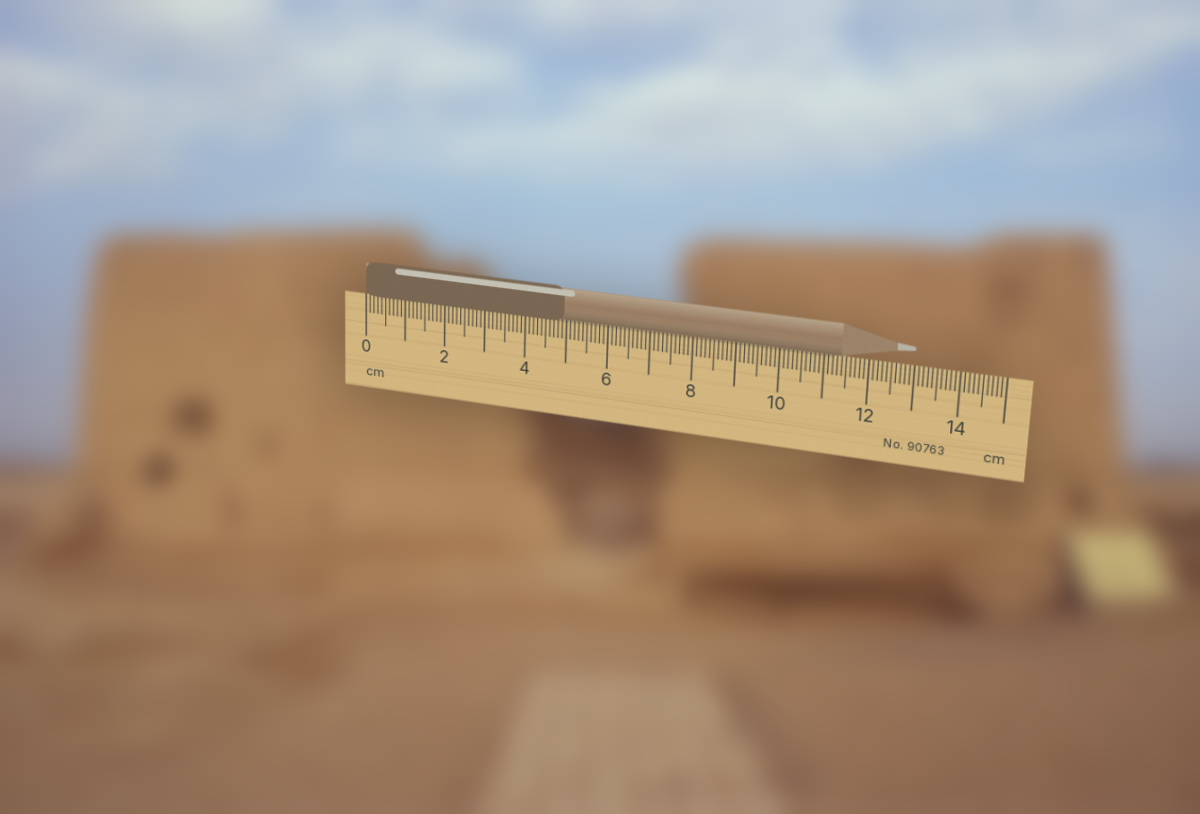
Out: 13 cm
